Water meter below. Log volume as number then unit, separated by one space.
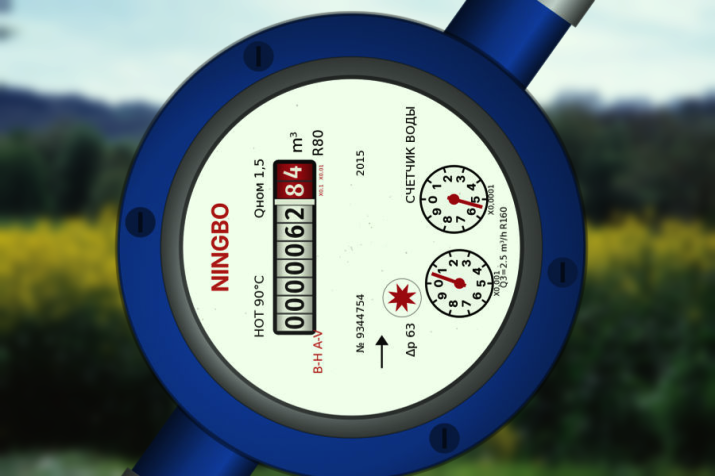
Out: 62.8405 m³
